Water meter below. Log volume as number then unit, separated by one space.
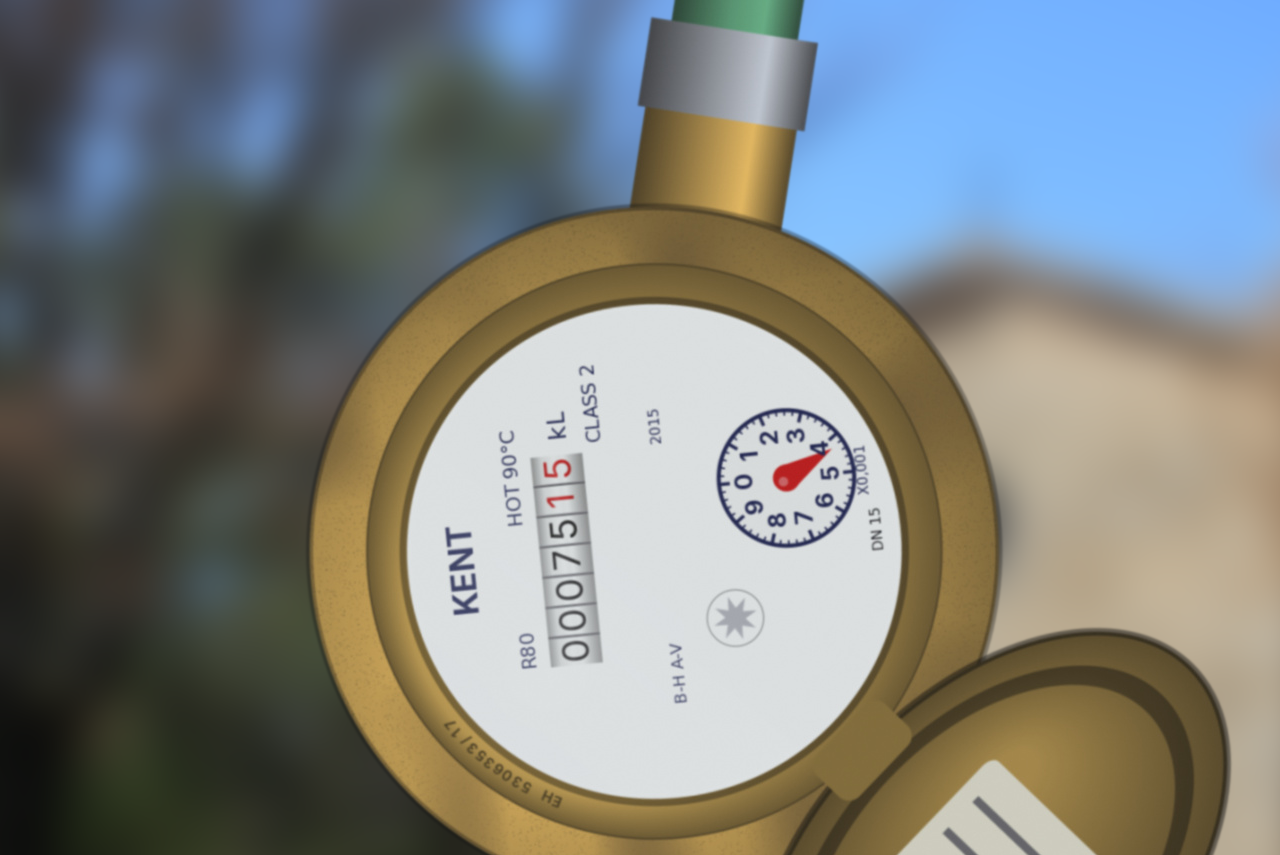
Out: 75.154 kL
